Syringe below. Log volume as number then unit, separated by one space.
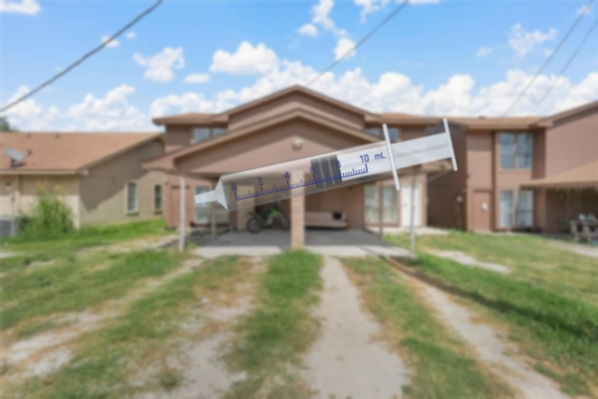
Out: 6 mL
